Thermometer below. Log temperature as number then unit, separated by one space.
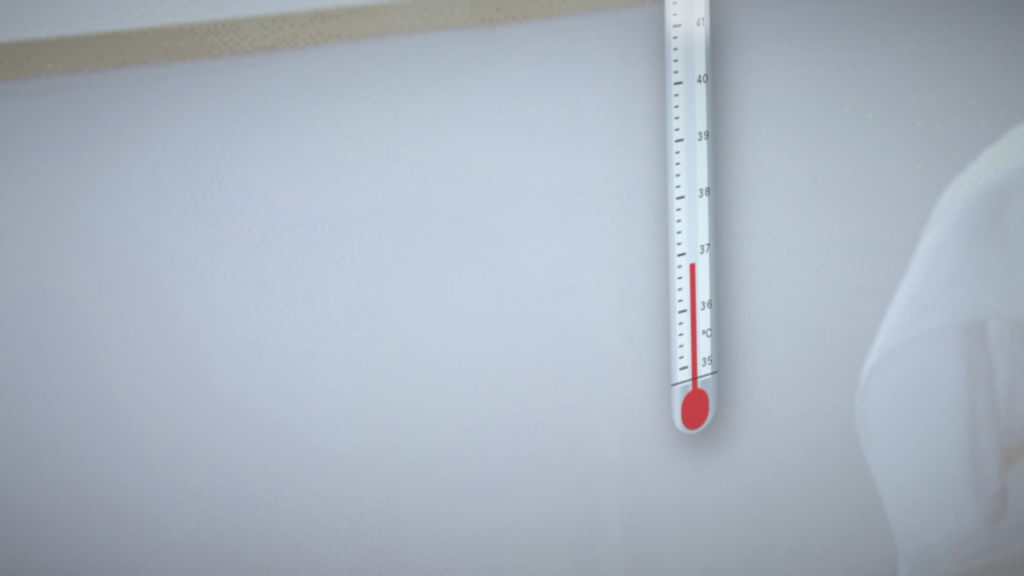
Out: 36.8 °C
